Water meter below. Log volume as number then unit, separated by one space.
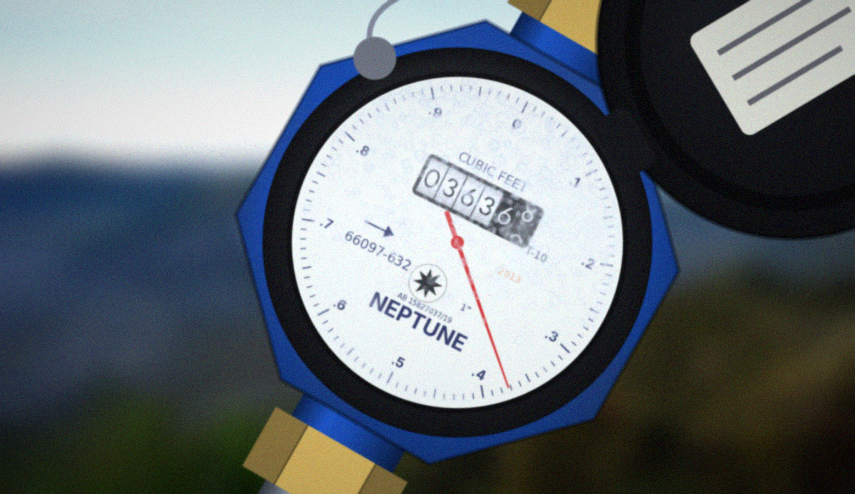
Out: 36368.37 ft³
